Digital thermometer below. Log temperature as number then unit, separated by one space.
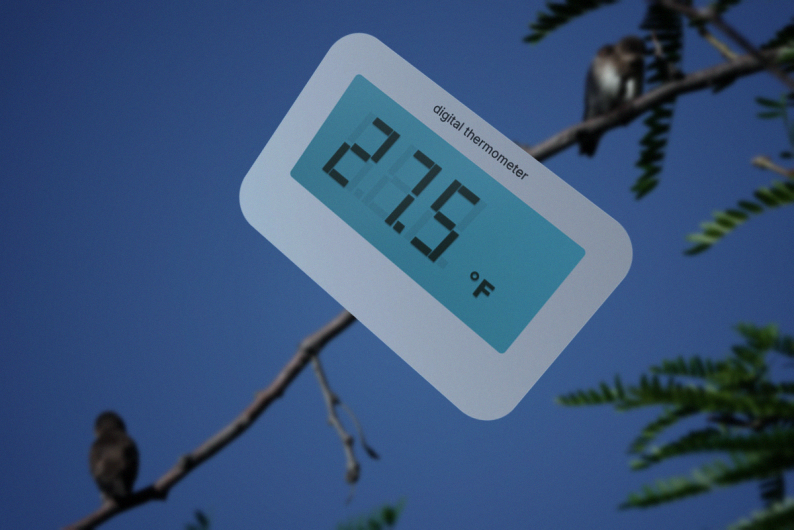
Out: 27.5 °F
